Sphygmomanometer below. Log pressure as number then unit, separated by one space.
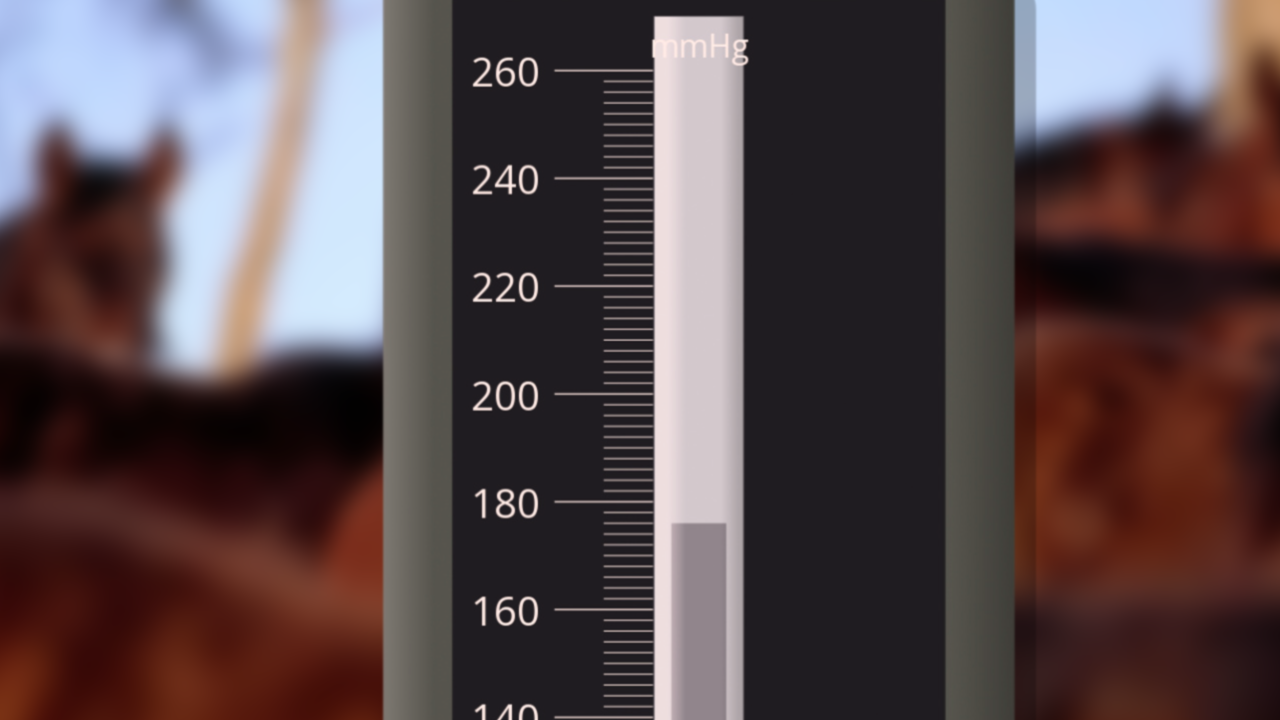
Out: 176 mmHg
